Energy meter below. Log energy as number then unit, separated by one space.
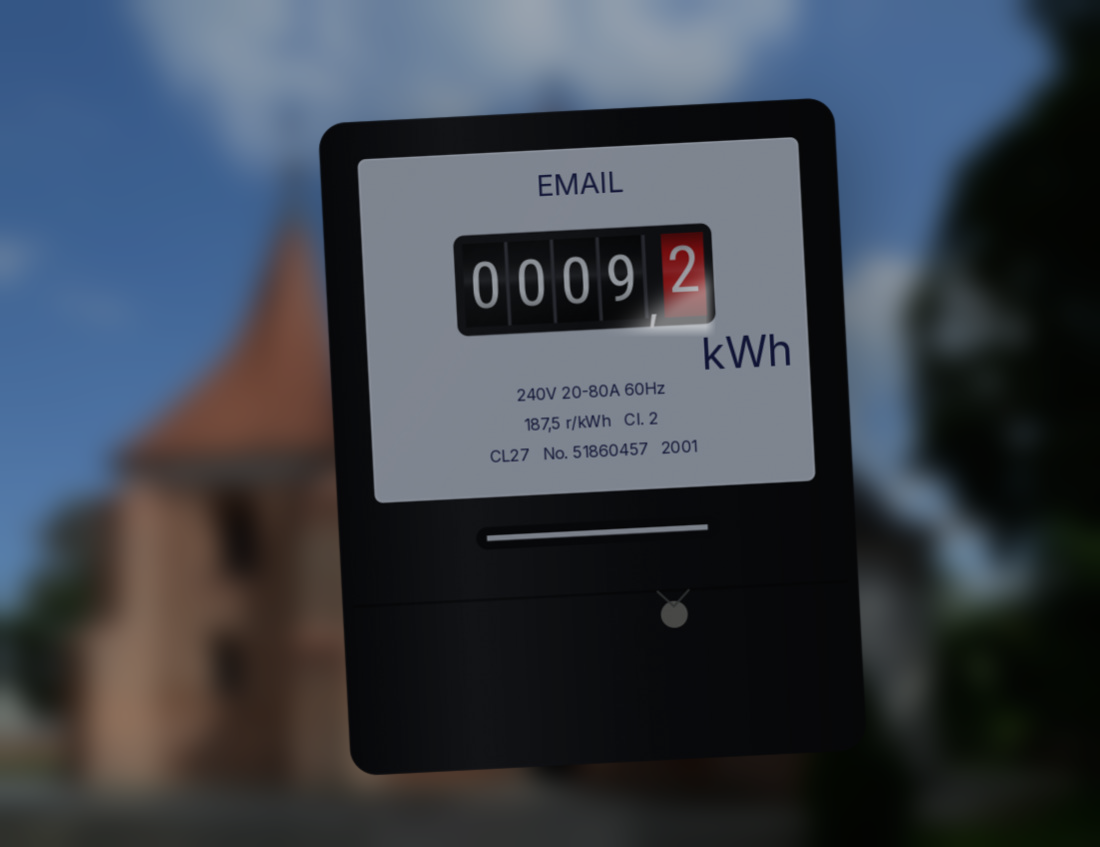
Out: 9.2 kWh
